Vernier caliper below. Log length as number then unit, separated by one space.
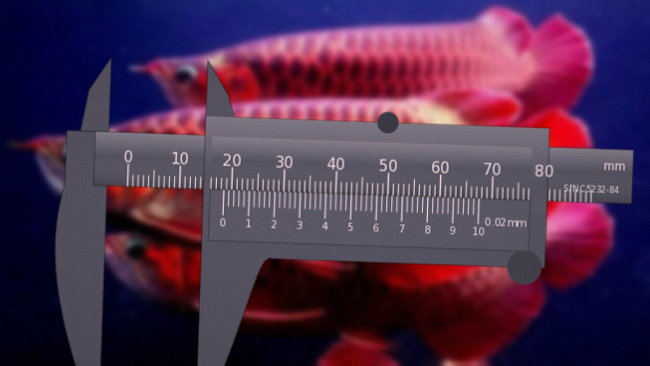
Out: 18.5 mm
